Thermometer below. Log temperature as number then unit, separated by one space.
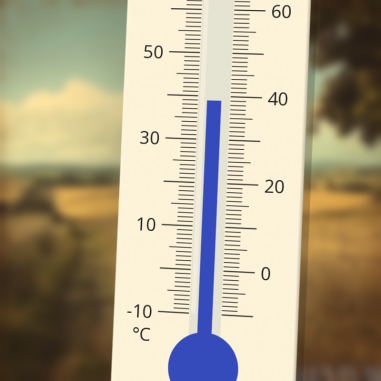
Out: 39 °C
